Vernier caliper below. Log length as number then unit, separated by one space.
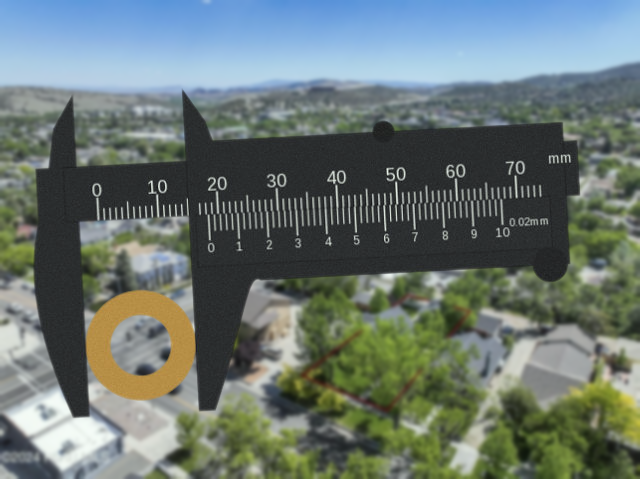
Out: 18.4 mm
